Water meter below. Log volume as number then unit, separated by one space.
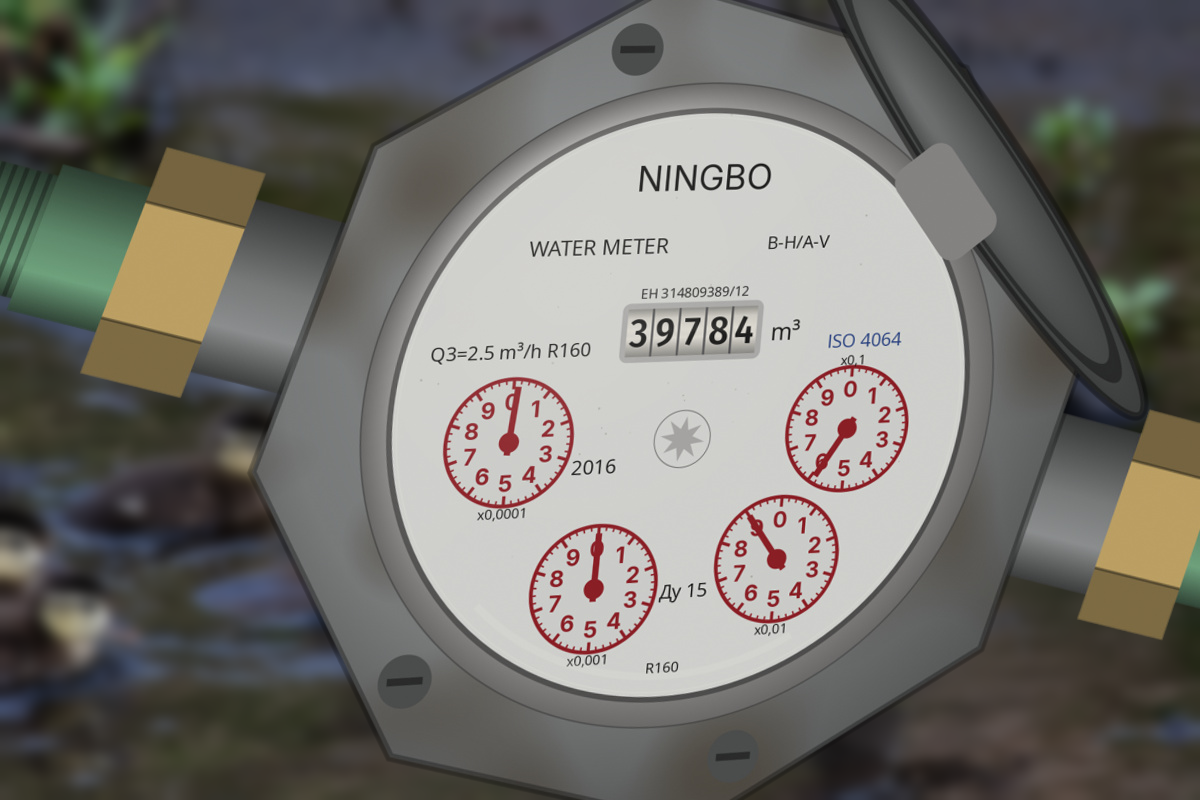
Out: 39784.5900 m³
